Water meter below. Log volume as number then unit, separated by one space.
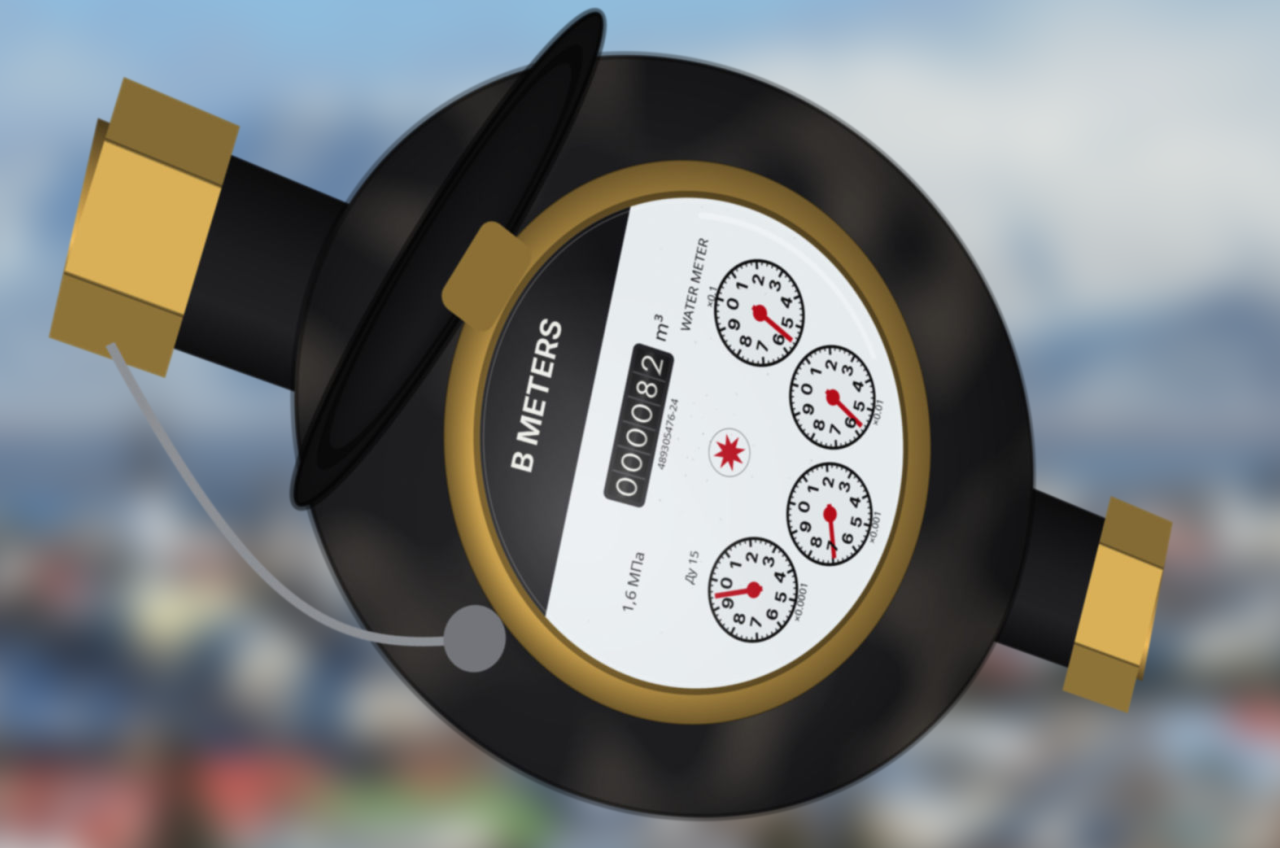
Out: 82.5569 m³
